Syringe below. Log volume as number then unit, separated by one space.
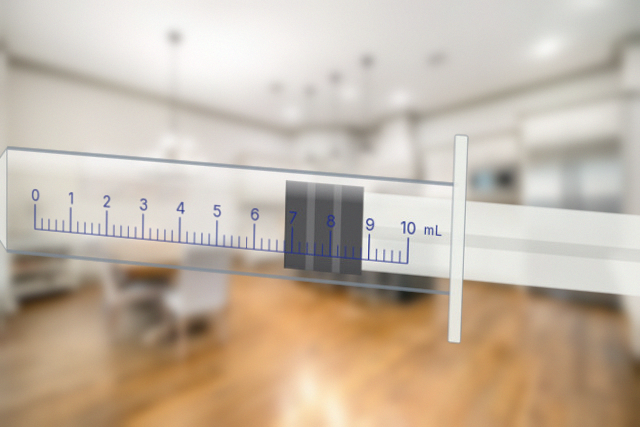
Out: 6.8 mL
